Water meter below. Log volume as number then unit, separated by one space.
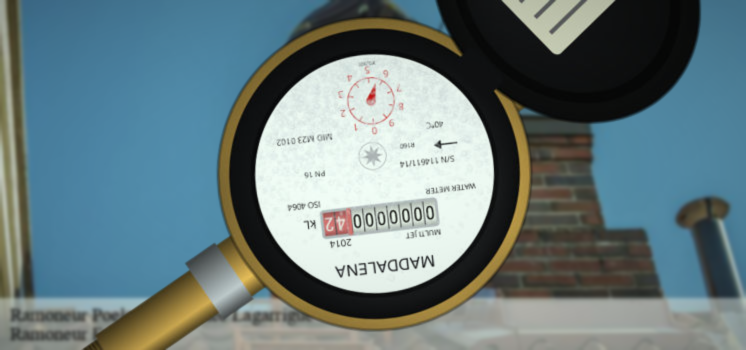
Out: 0.425 kL
